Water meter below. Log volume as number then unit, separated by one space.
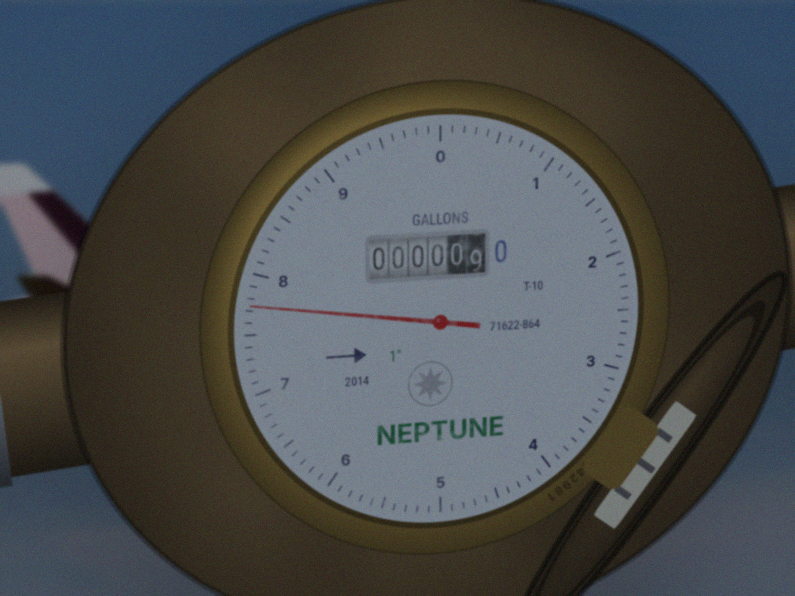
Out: 87.7 gal
